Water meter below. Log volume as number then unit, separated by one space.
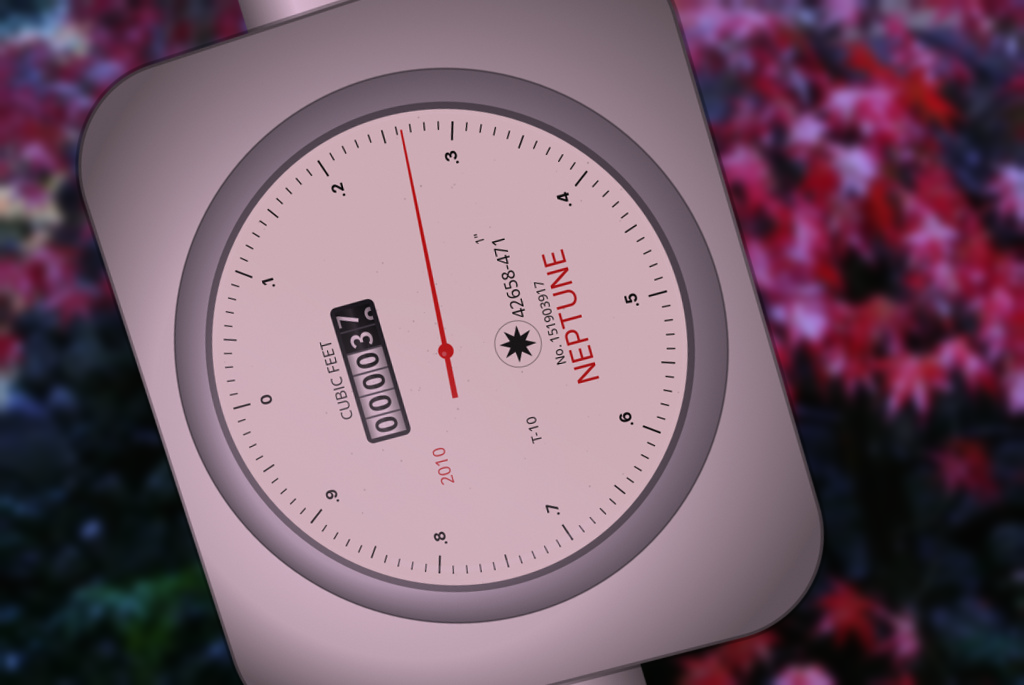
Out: 37.26 ft³
